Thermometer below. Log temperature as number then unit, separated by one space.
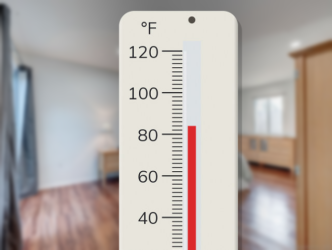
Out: 84 °F
